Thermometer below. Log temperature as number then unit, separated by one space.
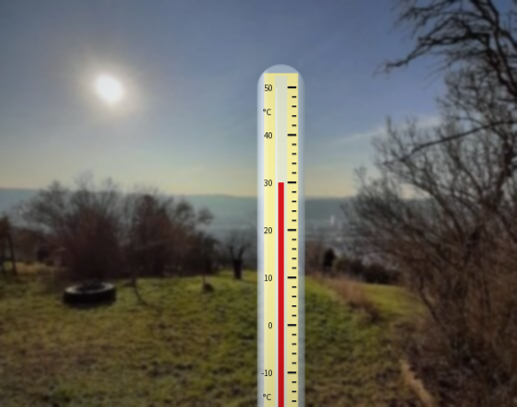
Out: 30 °C
